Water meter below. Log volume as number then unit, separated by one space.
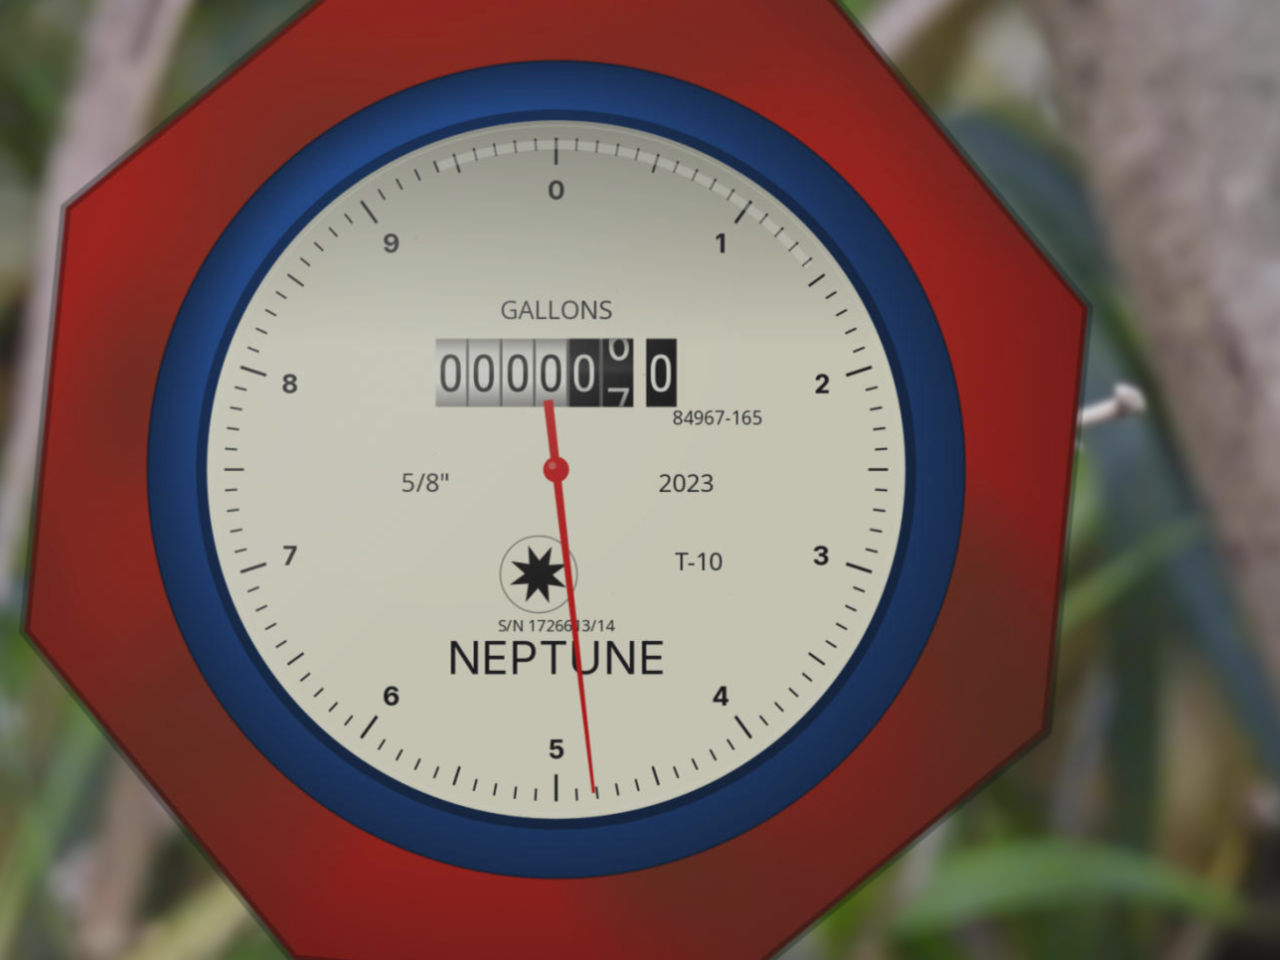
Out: 64.8 gal
